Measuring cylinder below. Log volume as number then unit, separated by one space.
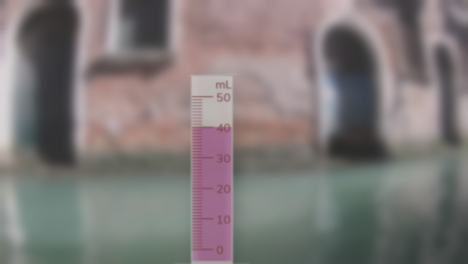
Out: 40 mL
